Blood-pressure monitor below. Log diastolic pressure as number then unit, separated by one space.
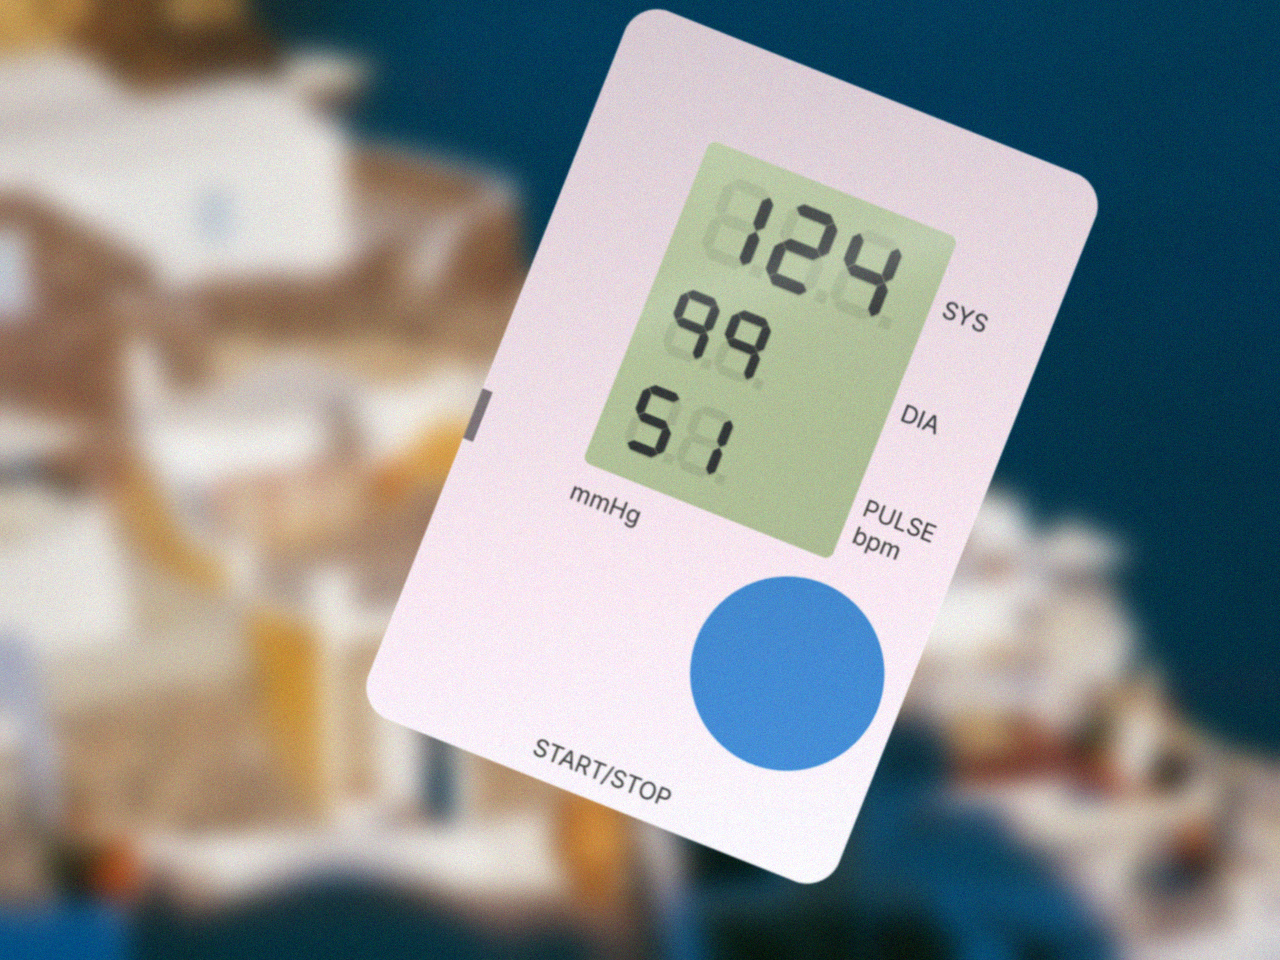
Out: 99 mmHg
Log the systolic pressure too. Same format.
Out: 124 mmHg
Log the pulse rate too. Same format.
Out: 51 bpm
